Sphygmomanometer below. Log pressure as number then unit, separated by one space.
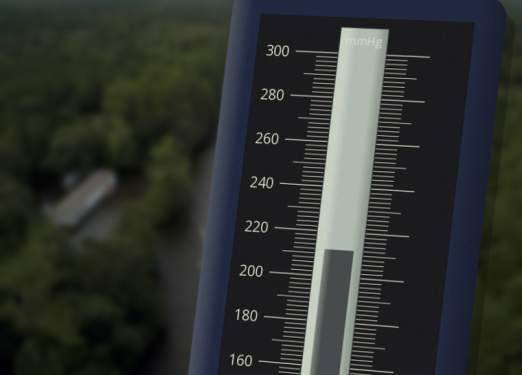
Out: 212 mmHg
